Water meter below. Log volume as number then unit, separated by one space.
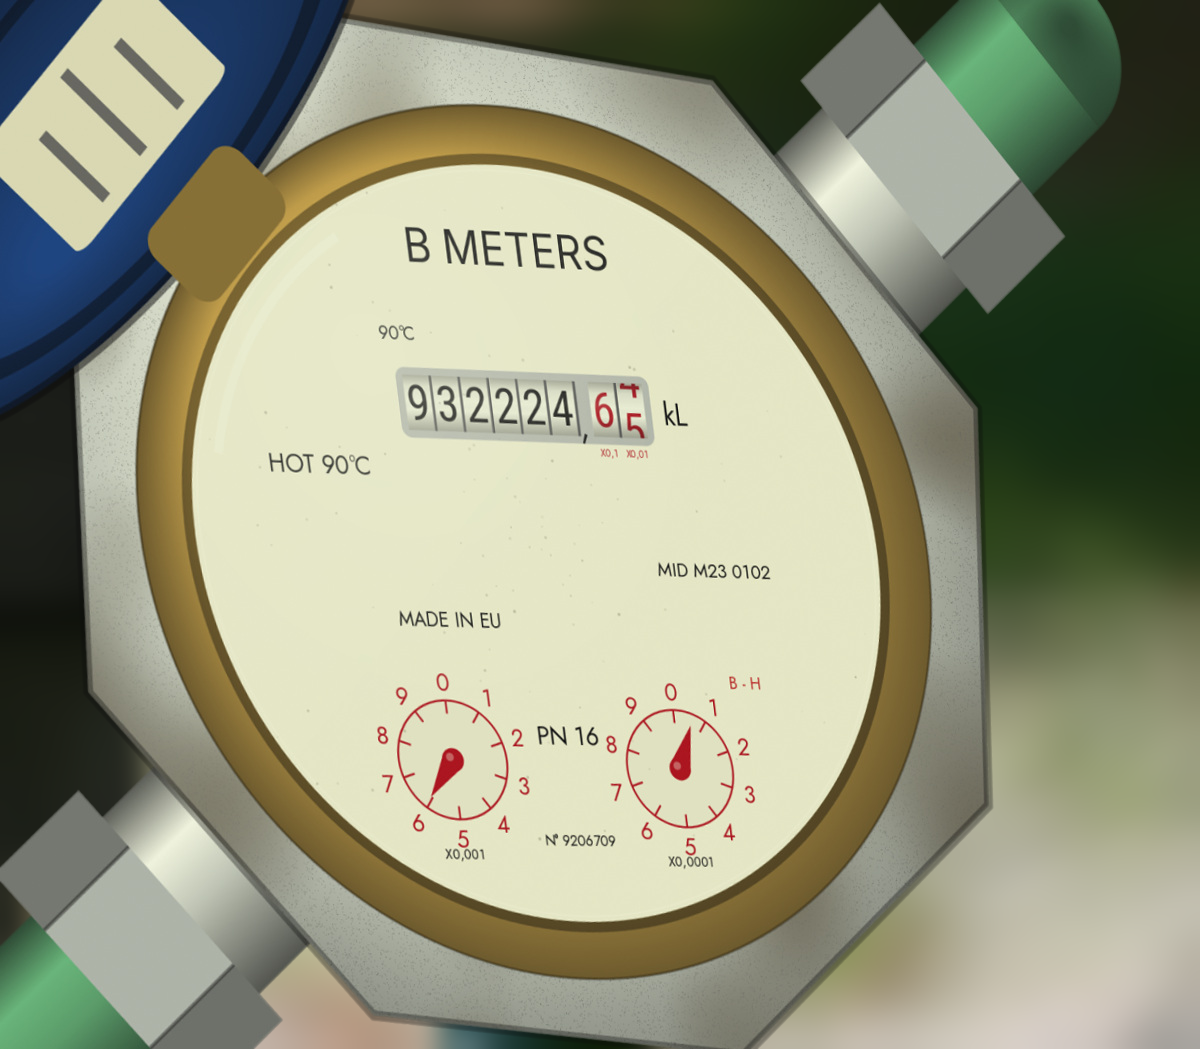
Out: 932224.6460 kL
